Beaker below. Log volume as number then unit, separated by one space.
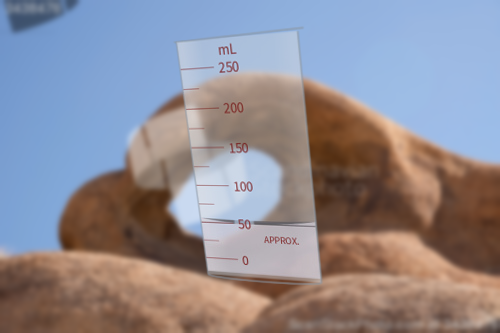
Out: 50 mL
